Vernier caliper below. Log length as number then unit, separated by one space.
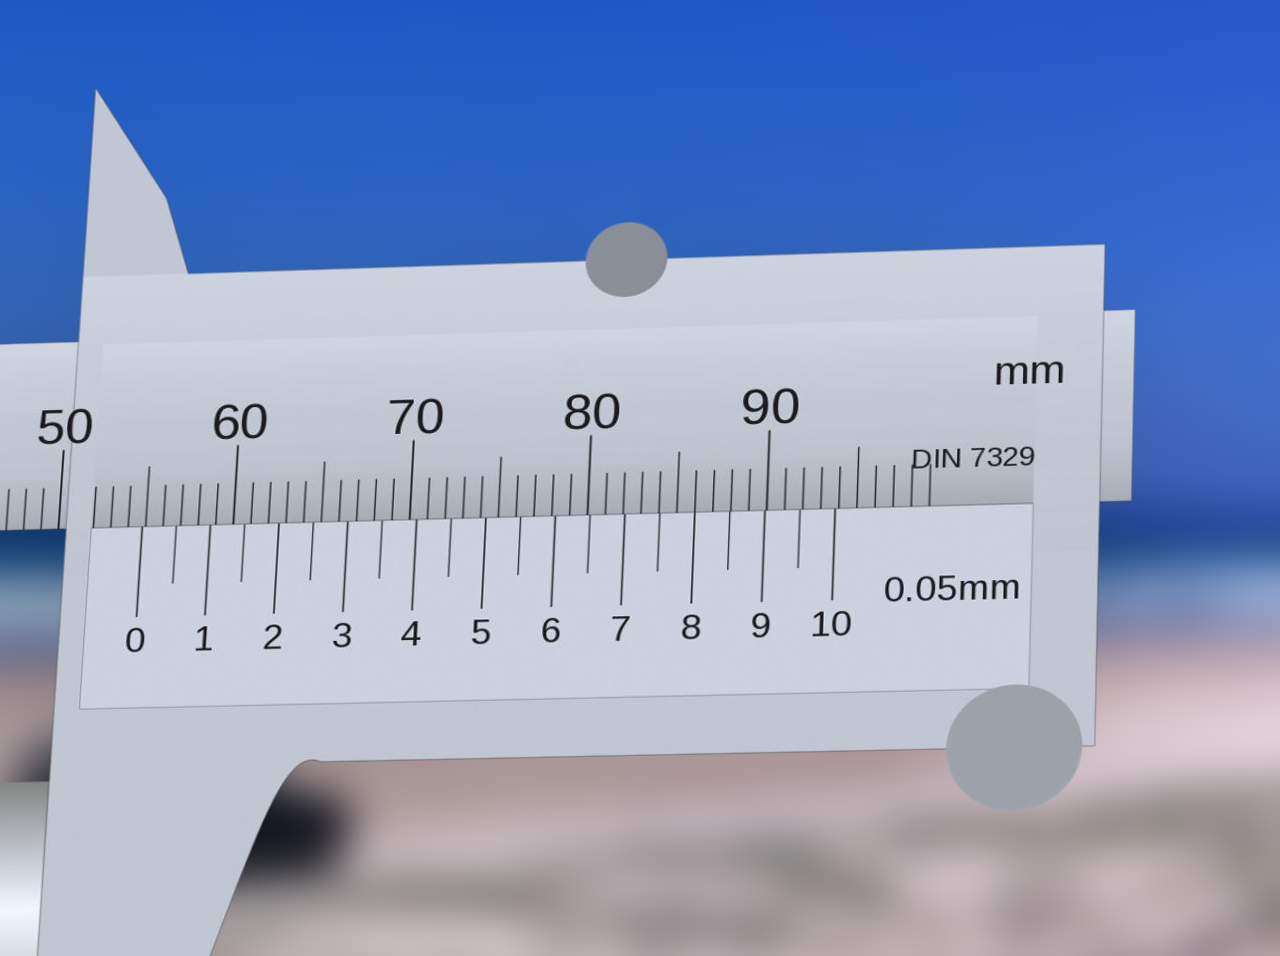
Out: 54.8 mm
